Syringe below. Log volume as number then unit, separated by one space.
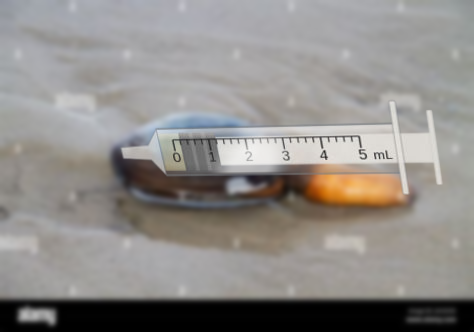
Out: 0.2 mL
